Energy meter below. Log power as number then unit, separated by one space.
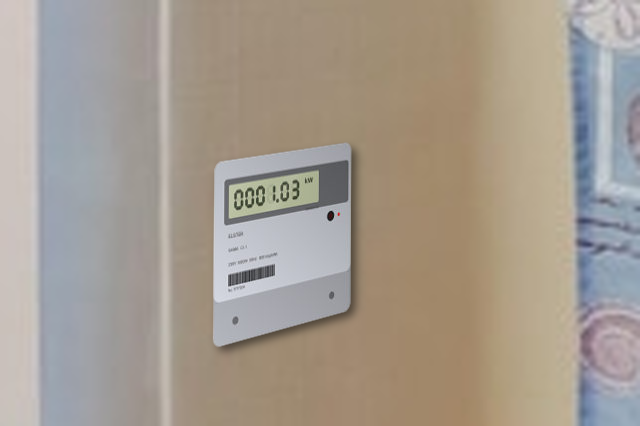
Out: 1.03 kW
